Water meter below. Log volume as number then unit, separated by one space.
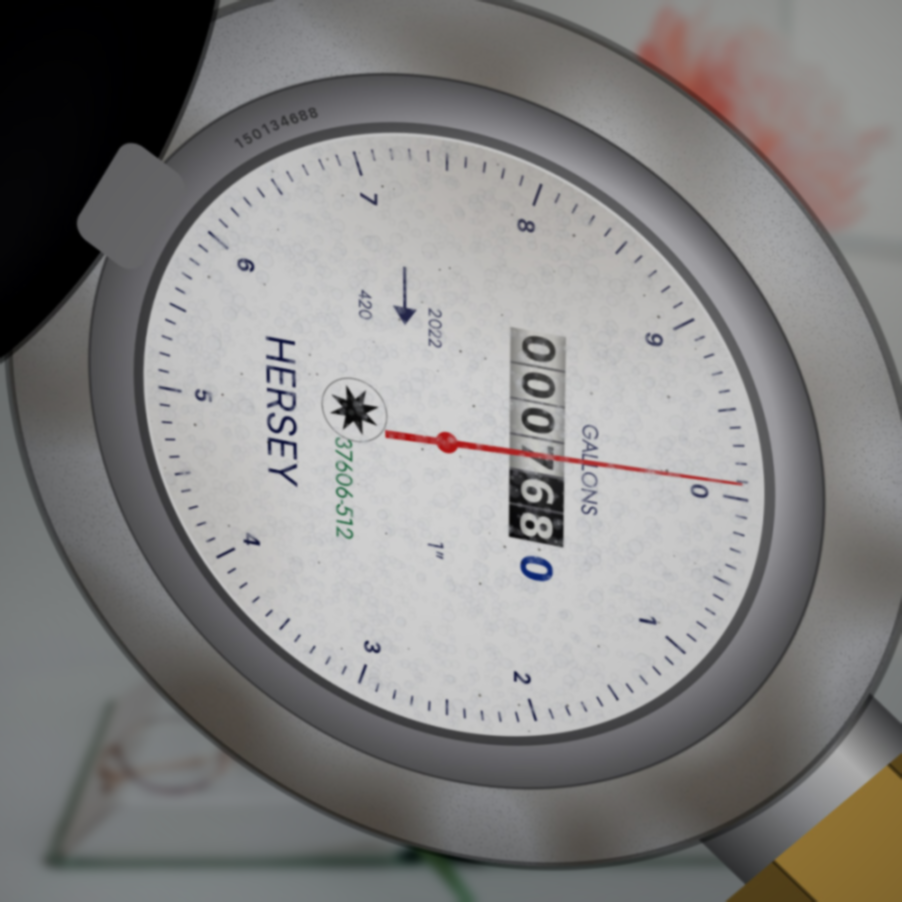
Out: 7679.9 gal
